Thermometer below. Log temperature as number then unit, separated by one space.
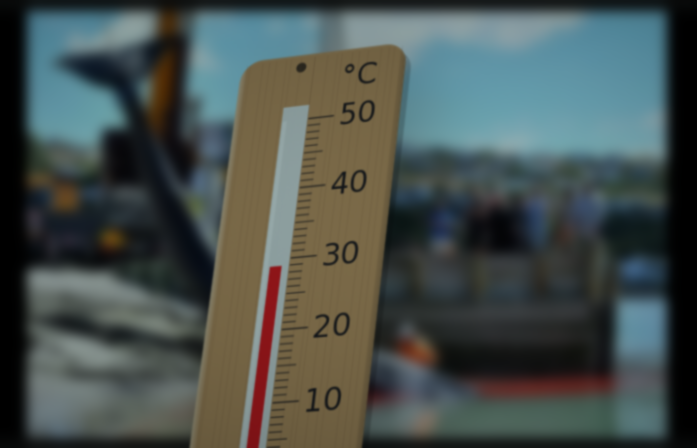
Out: 29 °C
